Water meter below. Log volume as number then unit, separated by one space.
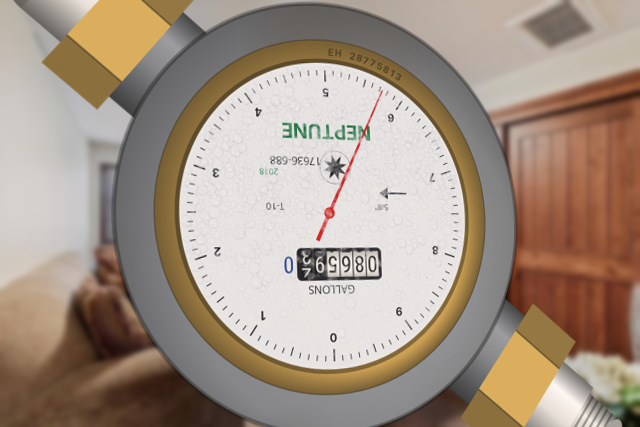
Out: 865925.7 gal
